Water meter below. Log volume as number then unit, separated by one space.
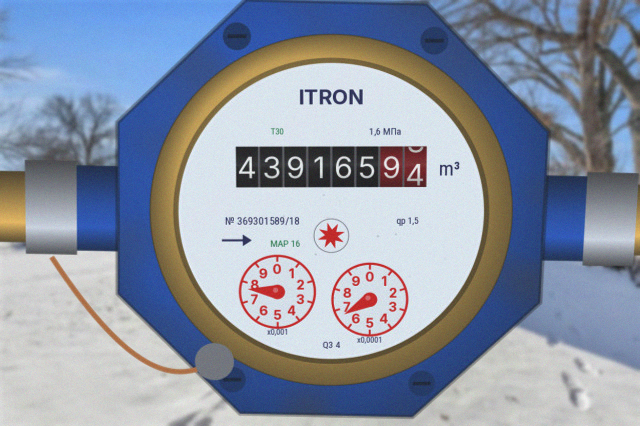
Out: 439165.9376 m³
